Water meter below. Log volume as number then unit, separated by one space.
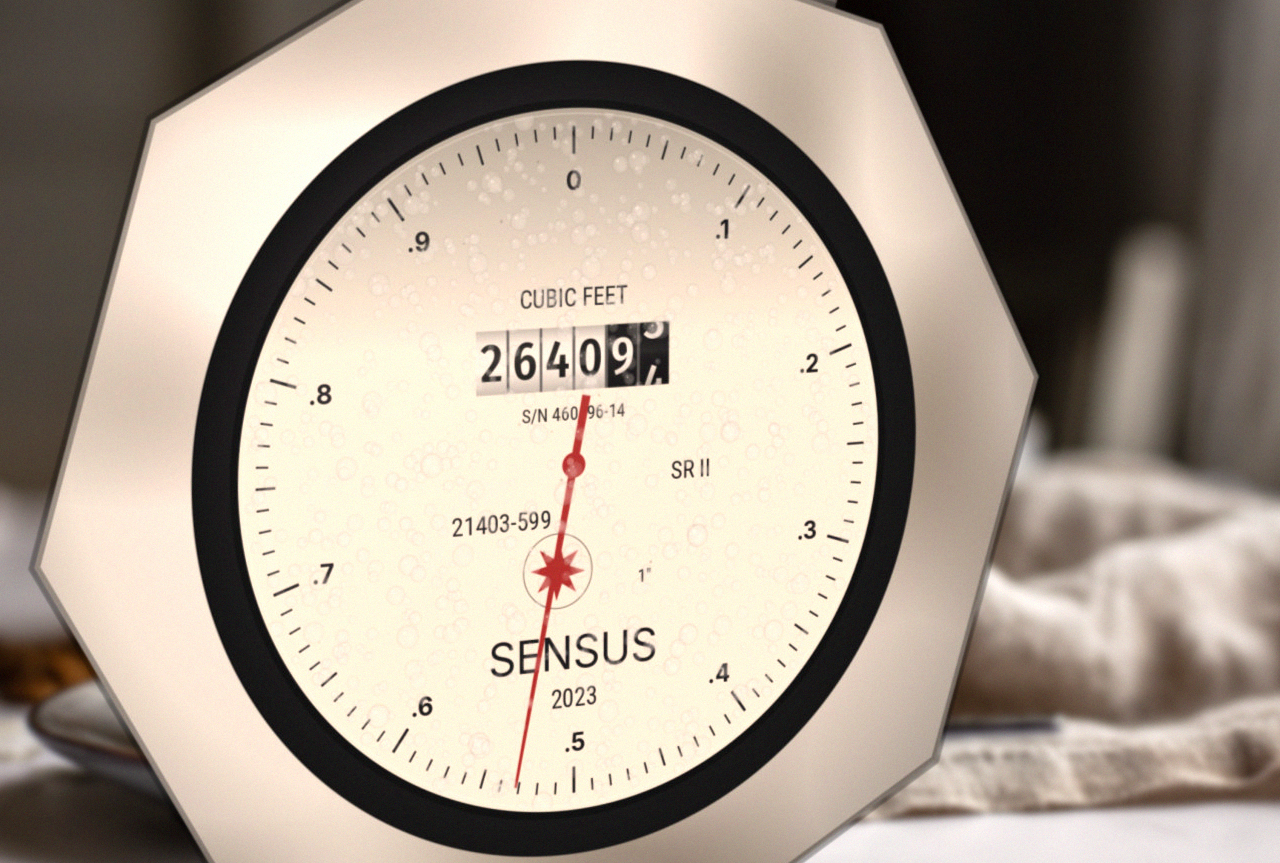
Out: 264093.53 ft³
